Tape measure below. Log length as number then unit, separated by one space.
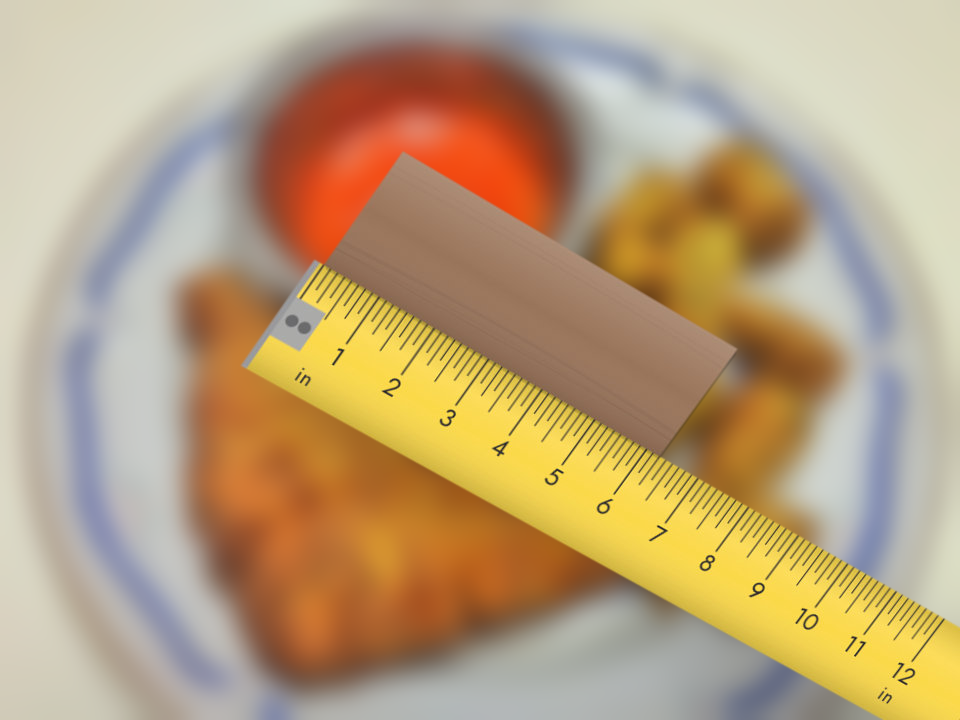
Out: 6.25 in
